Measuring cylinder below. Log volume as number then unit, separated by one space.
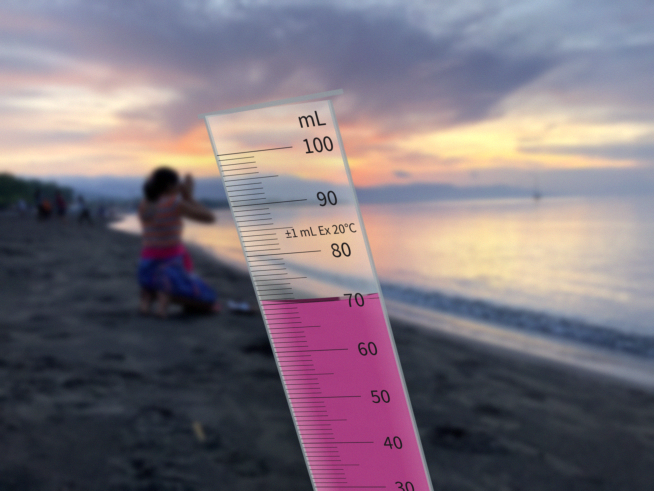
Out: 70 mL
